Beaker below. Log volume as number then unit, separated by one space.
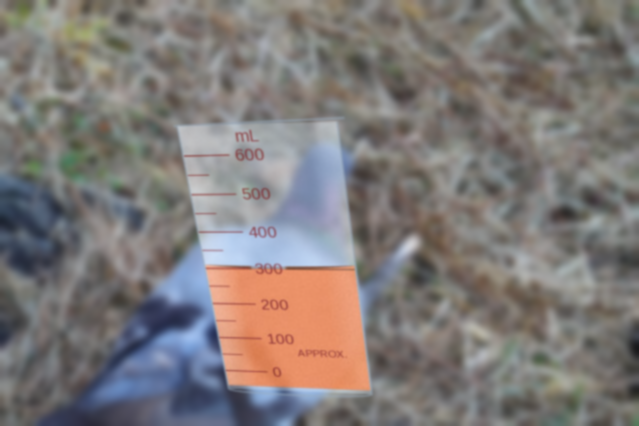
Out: 300 mL
